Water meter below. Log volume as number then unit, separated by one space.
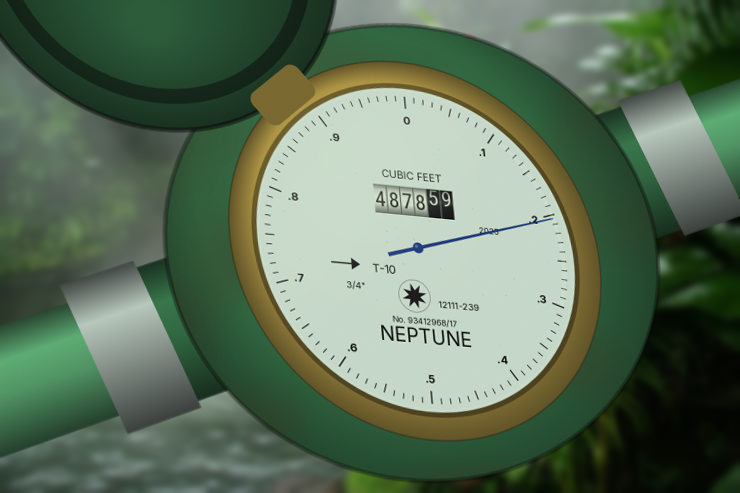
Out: 487859.20 ft³
